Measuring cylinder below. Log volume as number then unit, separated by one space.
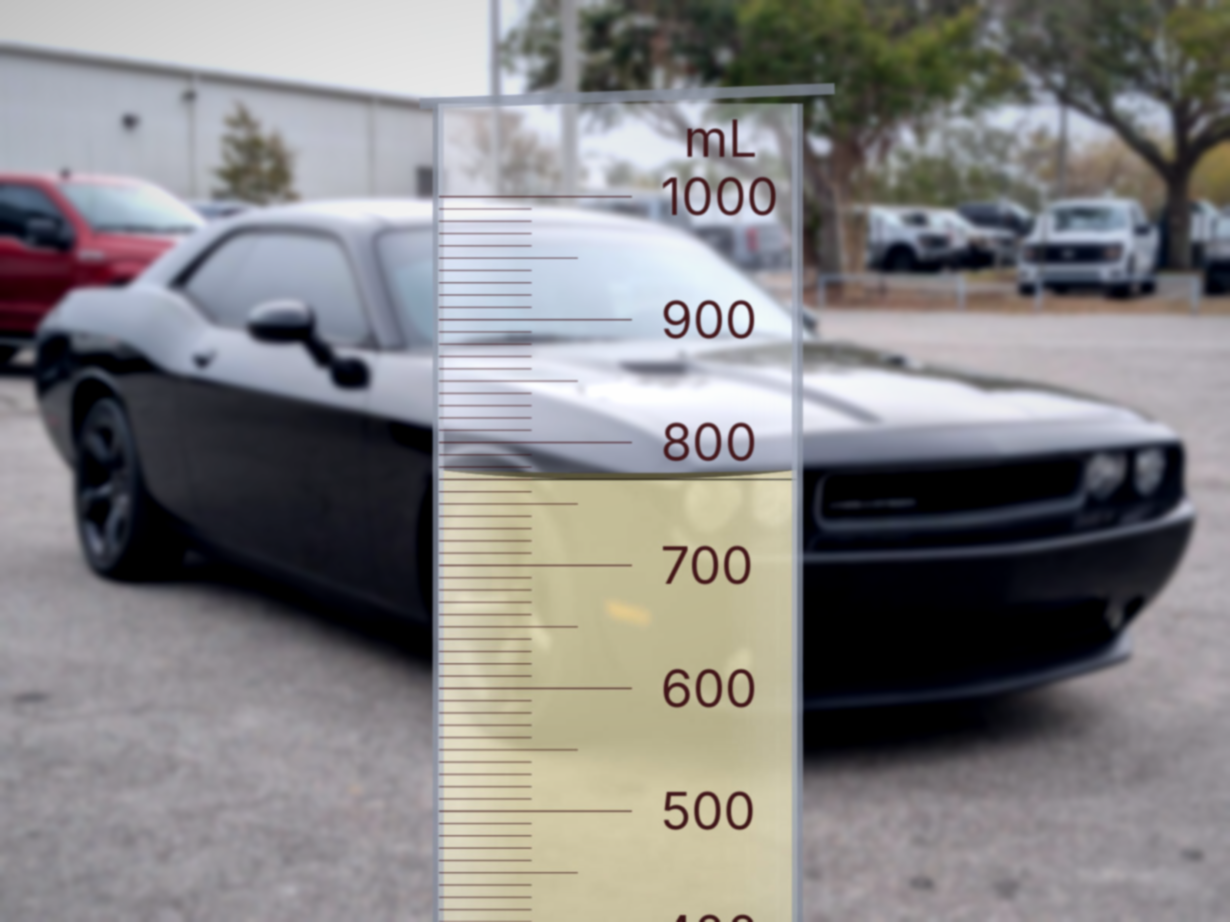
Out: 770 mL
